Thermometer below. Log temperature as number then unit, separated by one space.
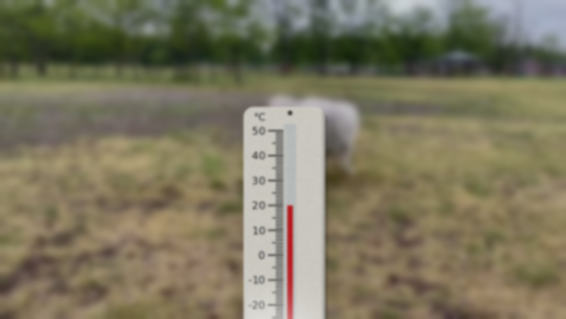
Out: 20 °C
